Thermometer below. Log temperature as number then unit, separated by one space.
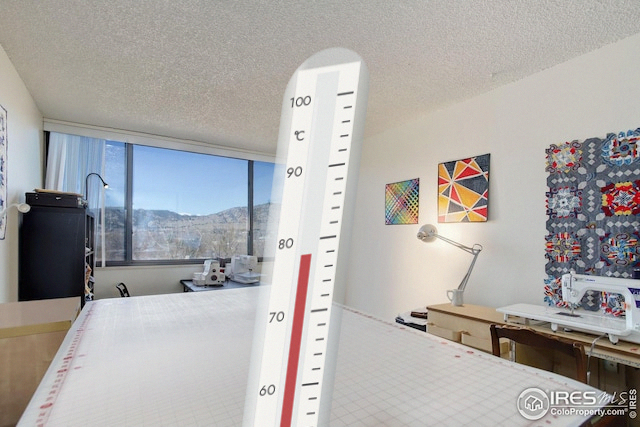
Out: 78 °C
